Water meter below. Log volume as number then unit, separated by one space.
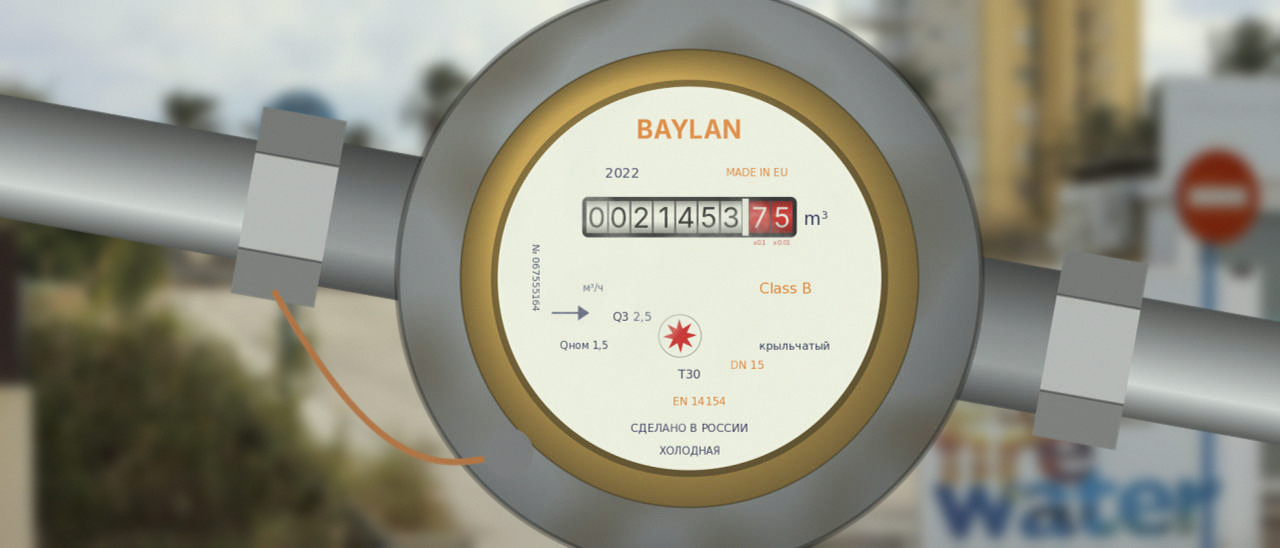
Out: 21453.75 m³
